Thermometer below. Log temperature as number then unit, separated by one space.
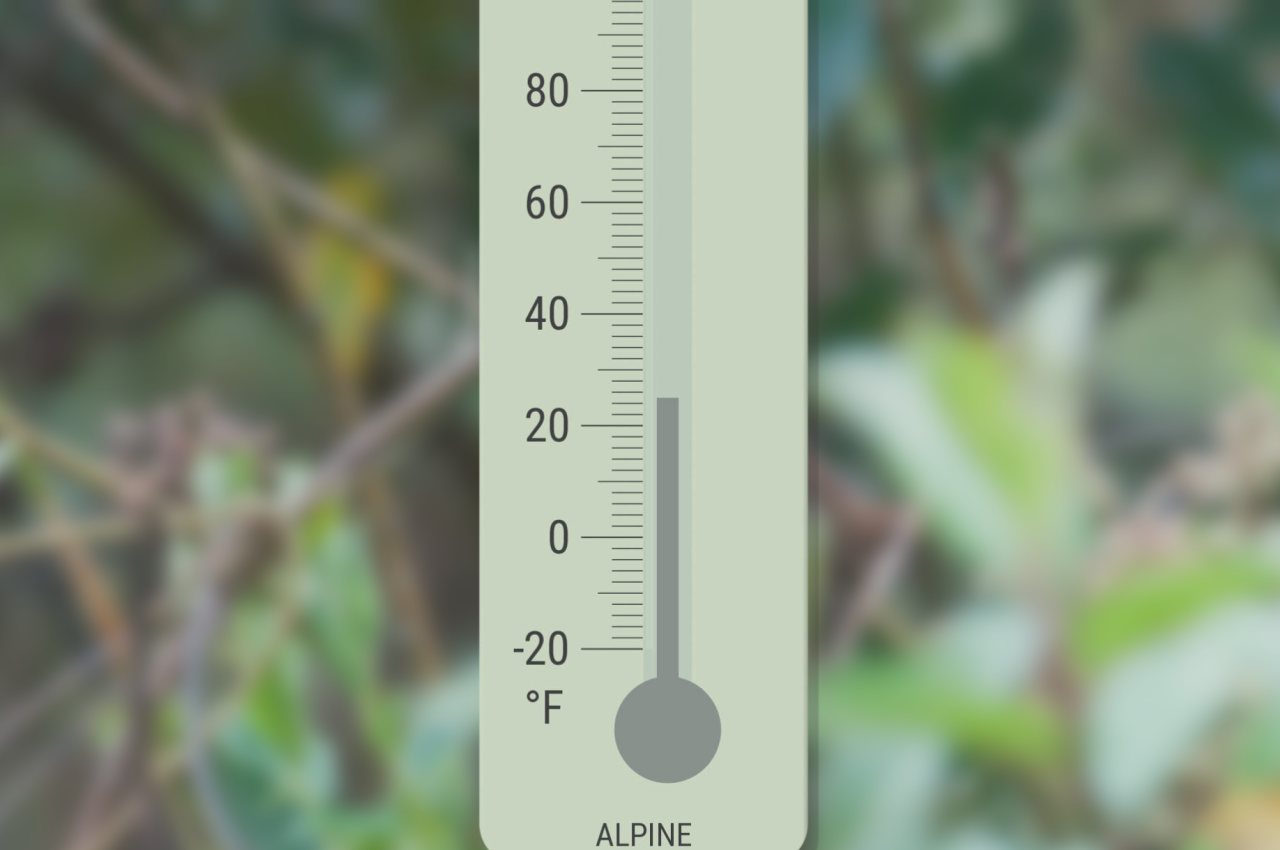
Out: 25 °F
